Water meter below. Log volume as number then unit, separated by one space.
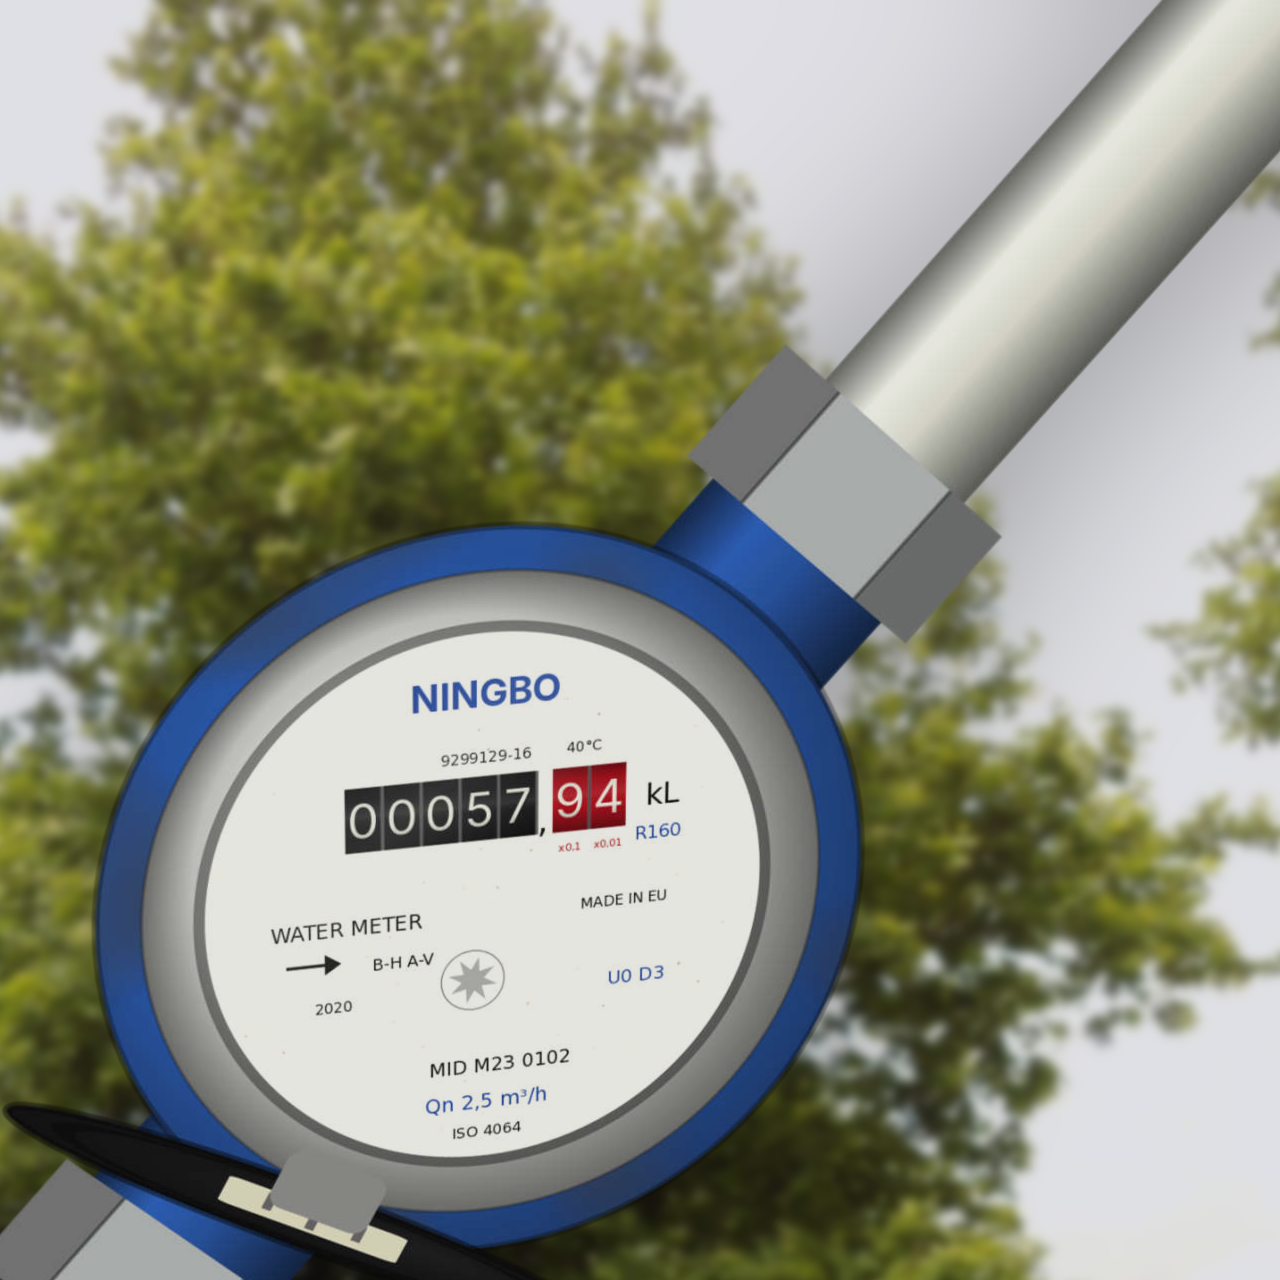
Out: 57.94 kL
